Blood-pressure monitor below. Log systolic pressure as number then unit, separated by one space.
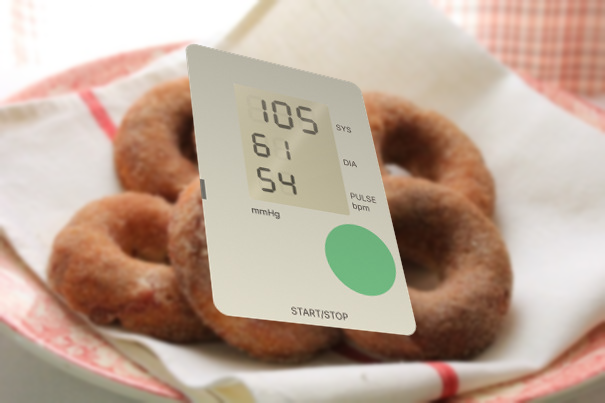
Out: 105 mmHg
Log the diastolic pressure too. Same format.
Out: 61 mmHg
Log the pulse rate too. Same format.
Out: 54 bpm
